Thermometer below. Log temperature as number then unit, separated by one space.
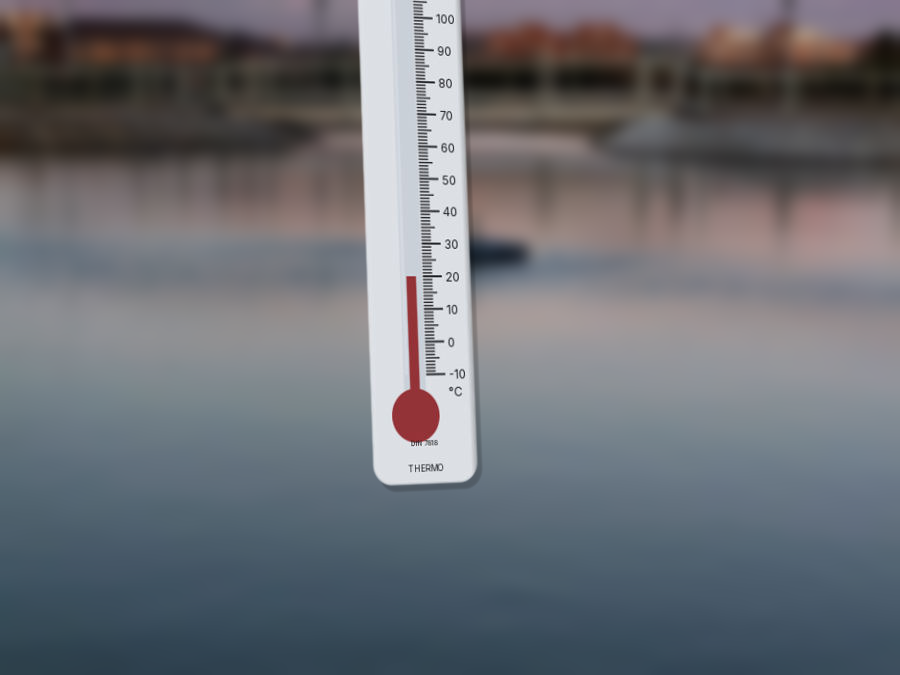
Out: 20 °C
